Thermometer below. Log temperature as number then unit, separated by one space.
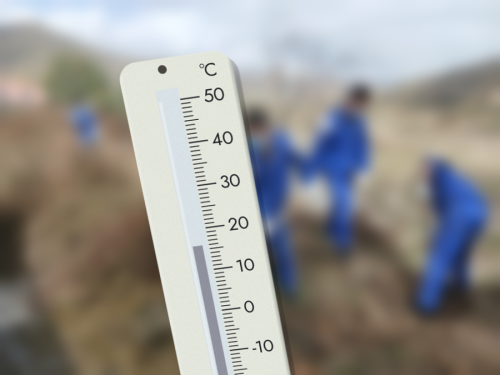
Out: 16 °C
